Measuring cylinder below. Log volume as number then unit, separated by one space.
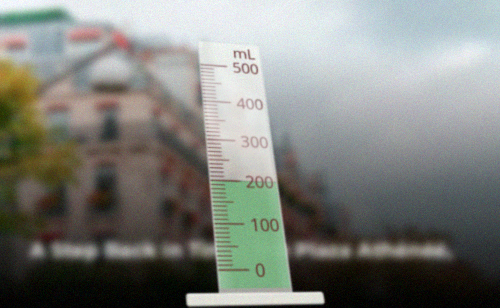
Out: 200 mL
